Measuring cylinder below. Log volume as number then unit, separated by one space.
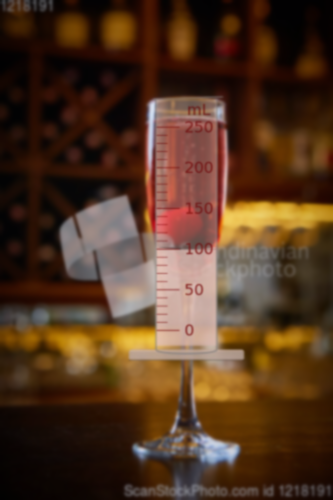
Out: 100 mL
